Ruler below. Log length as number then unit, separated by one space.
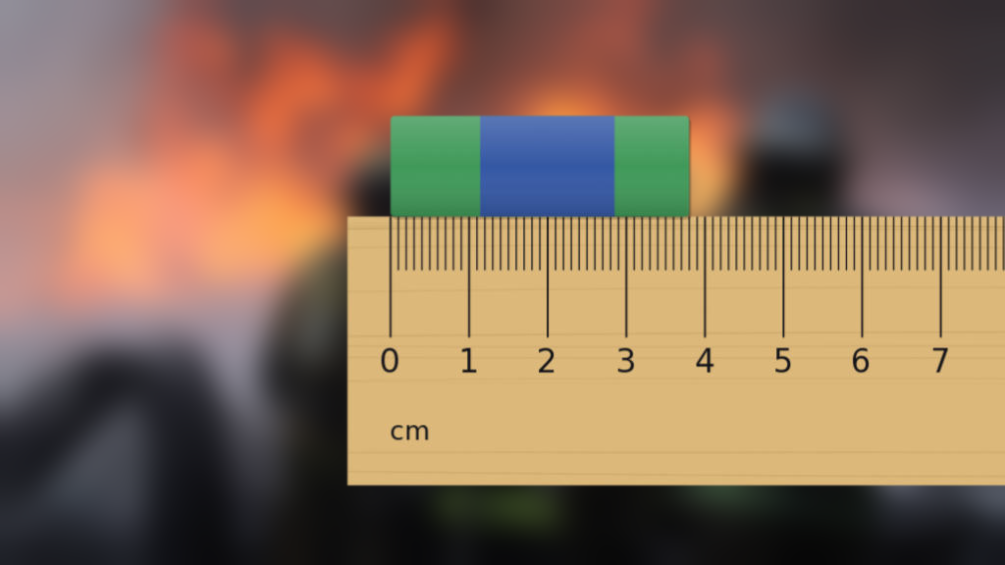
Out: 3.8 cm
